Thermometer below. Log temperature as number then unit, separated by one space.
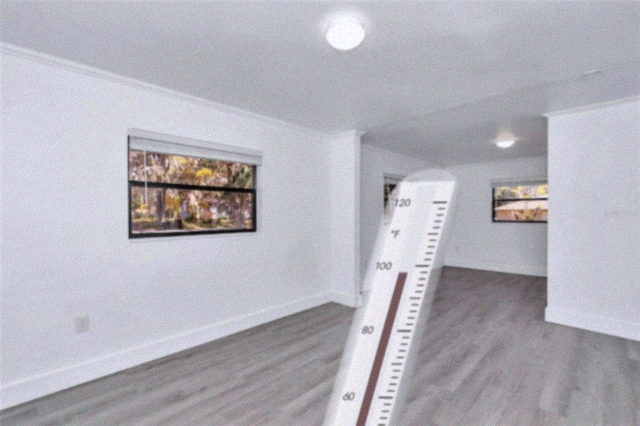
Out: 98 °F
